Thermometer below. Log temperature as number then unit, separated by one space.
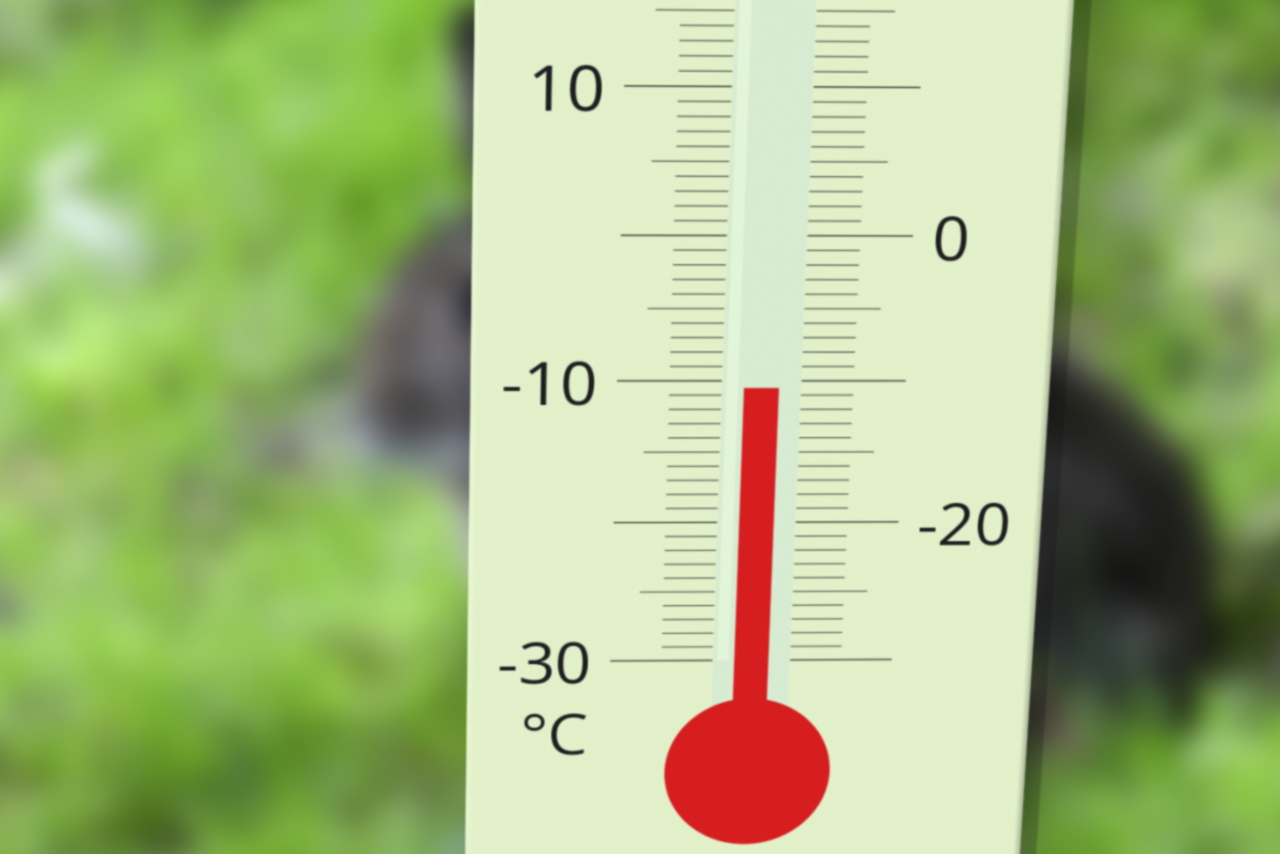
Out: -10.5 °C
